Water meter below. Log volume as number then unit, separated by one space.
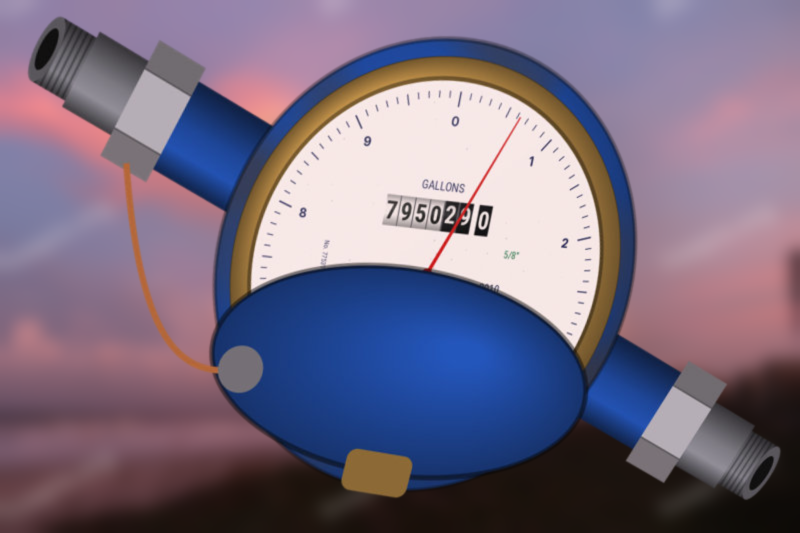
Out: 7950290.6 gal
